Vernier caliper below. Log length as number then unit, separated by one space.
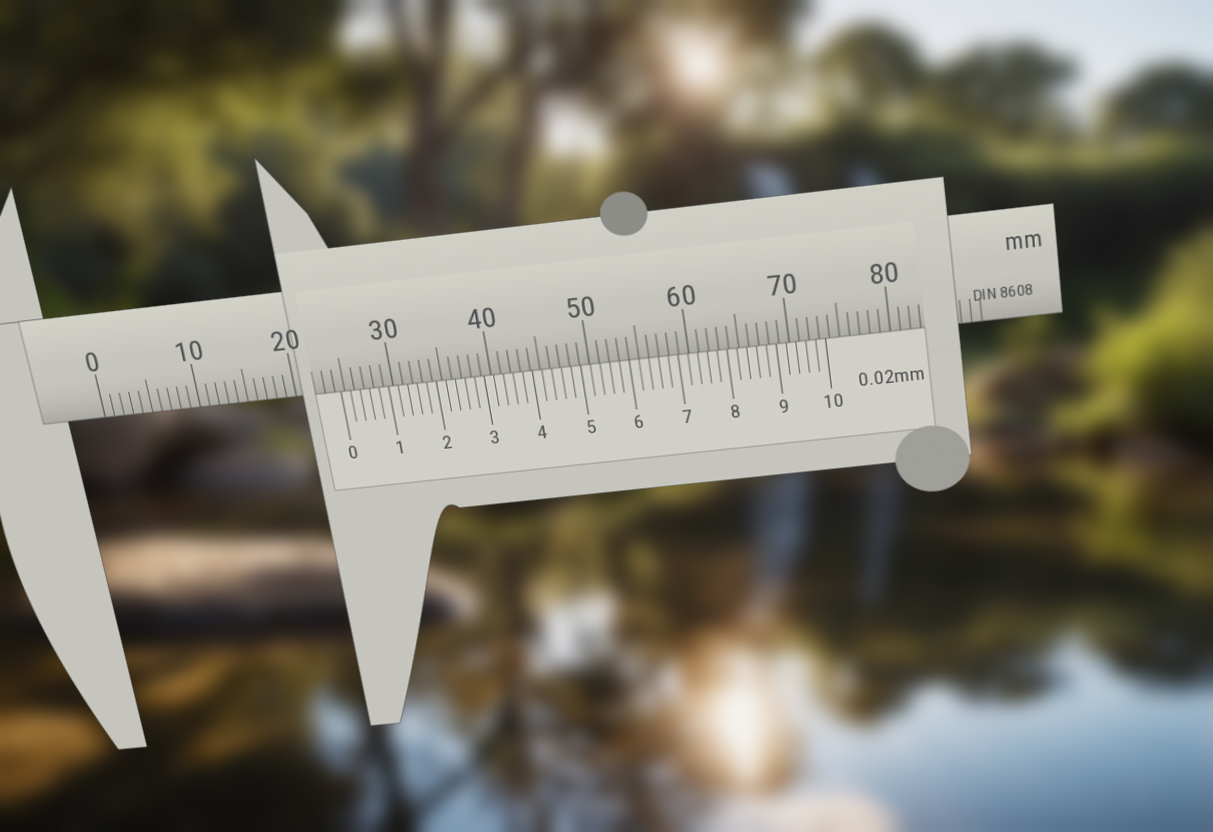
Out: 24.6 mm
